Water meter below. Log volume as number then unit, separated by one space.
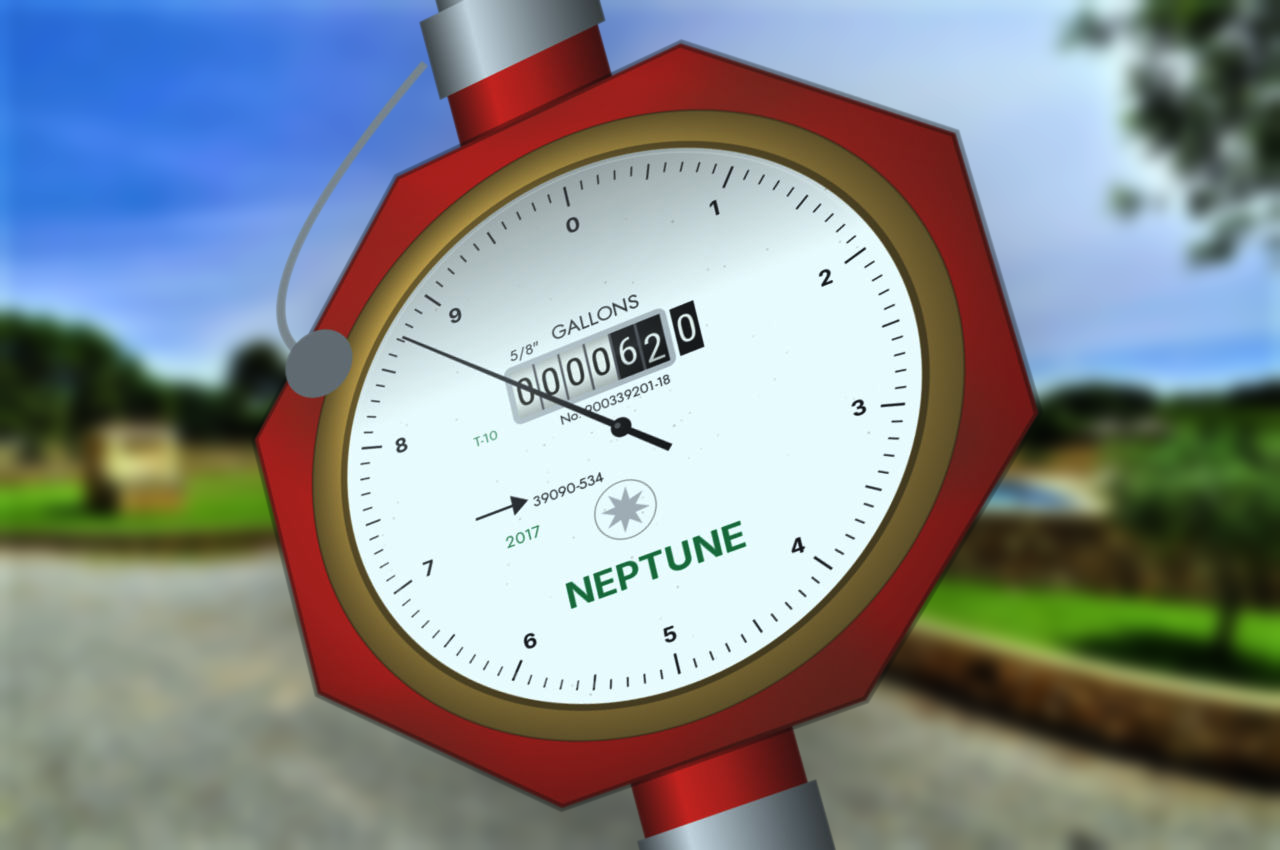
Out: 618.7 gal
